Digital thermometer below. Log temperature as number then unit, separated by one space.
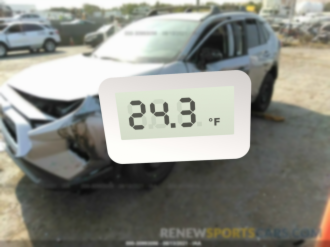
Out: 24.3 °F
